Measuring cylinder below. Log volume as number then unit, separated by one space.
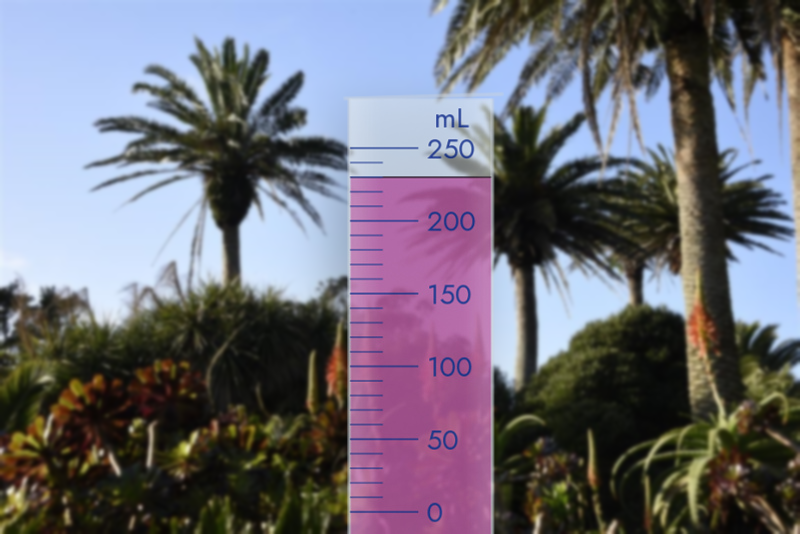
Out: 230 mL
